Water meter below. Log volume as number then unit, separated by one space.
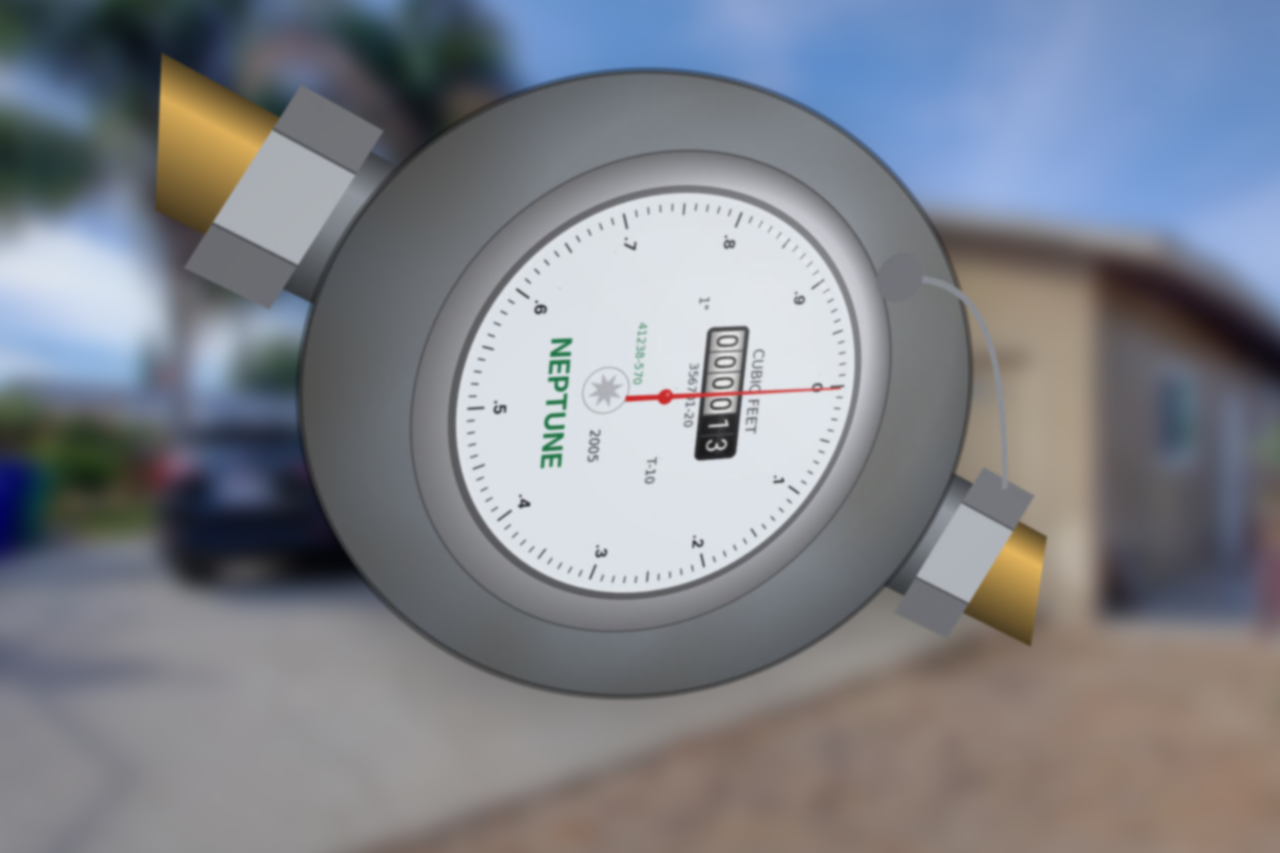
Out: 13.00 ft³
